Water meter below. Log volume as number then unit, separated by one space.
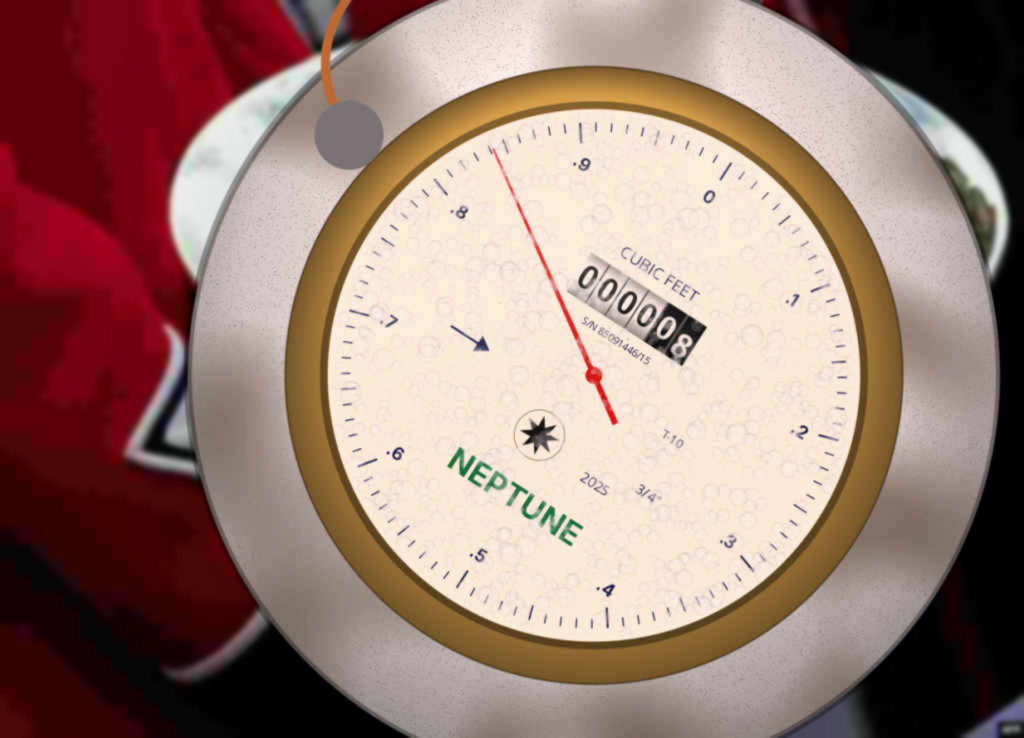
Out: 7.84 ft³
